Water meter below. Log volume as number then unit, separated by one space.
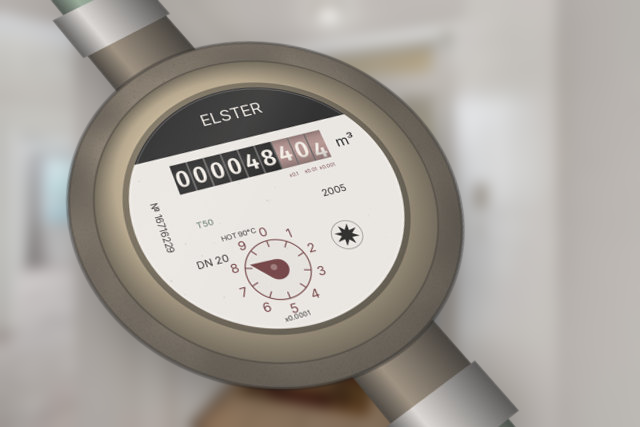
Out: 48.4038 m³
